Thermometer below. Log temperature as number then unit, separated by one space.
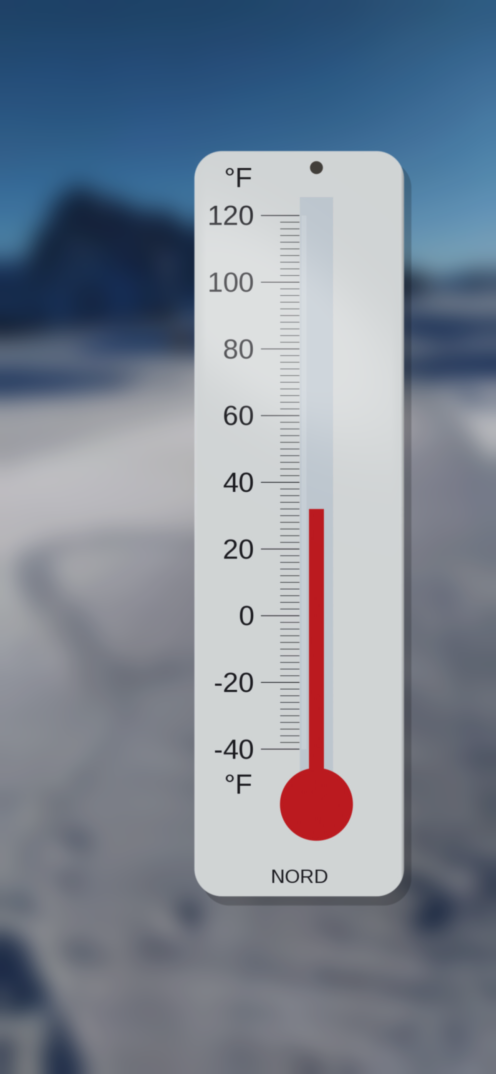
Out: 32 °F
